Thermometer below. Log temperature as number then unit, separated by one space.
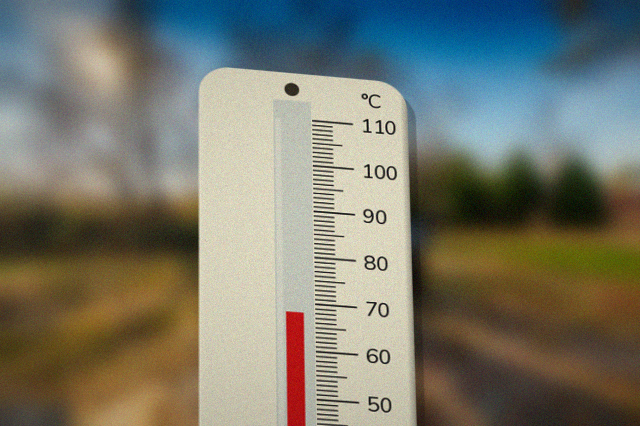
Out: 68 °C
